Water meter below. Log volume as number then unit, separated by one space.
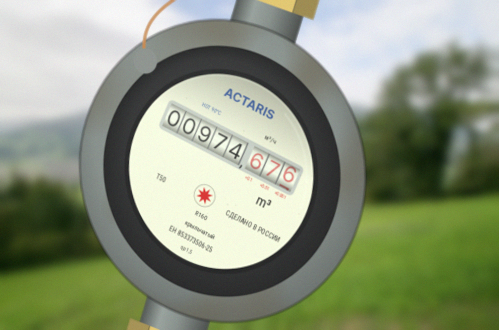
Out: 974.676 m³
